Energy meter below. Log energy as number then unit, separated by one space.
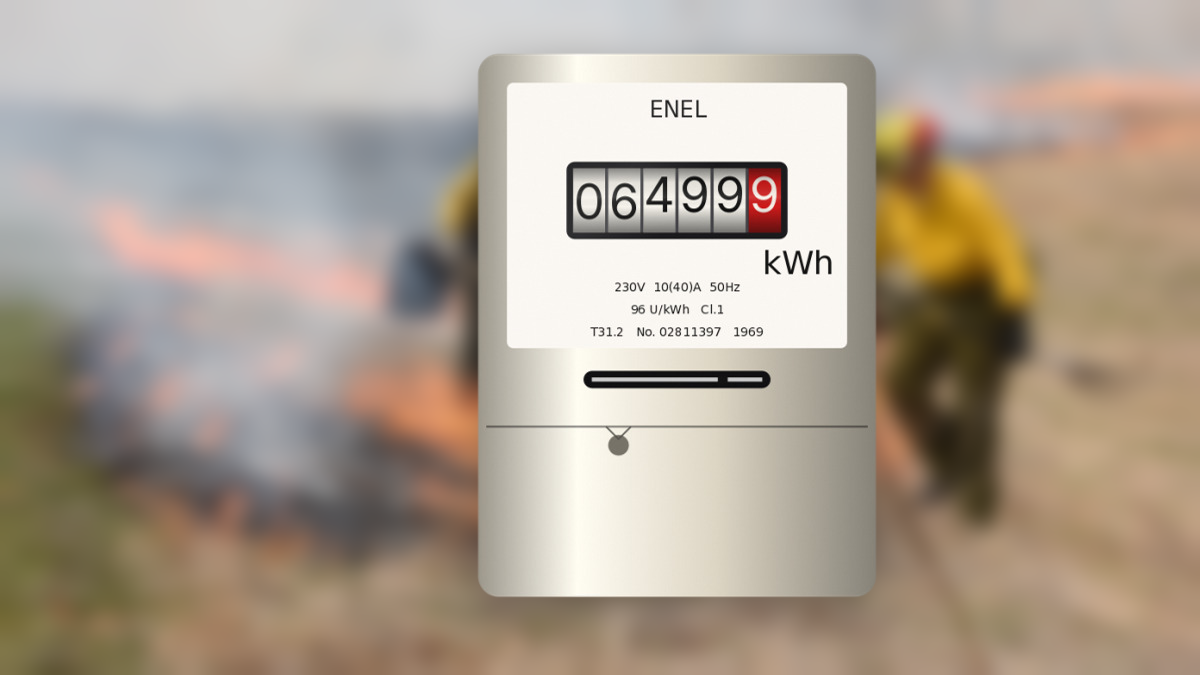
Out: 6499.9 kWh
